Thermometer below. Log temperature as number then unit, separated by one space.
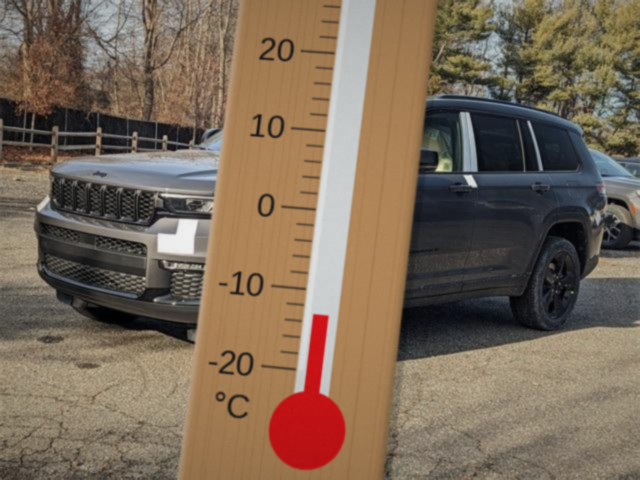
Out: -13 °C
